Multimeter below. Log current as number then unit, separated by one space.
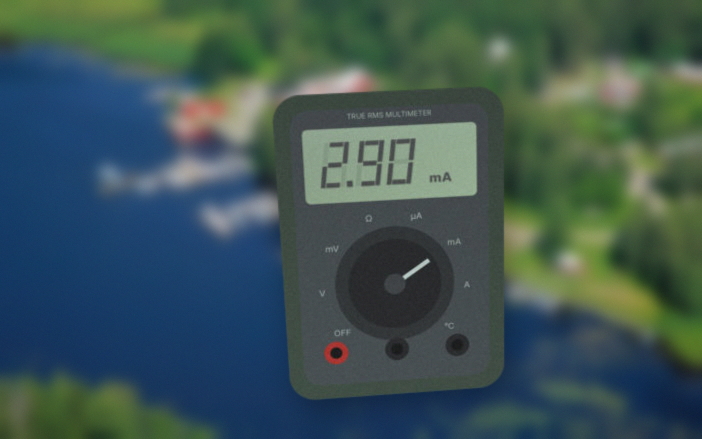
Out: 2.90 mA
